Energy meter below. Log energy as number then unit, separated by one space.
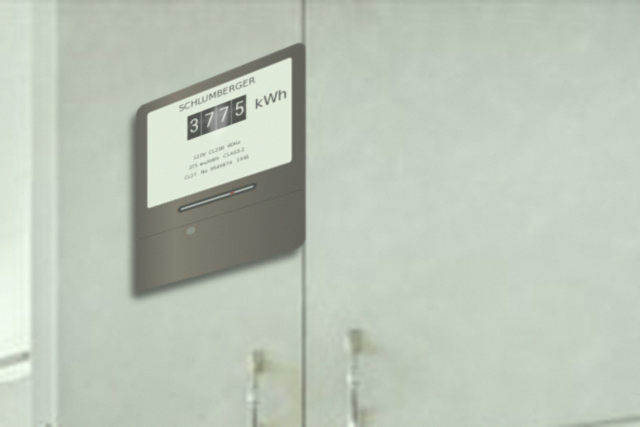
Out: 3775 kWh
